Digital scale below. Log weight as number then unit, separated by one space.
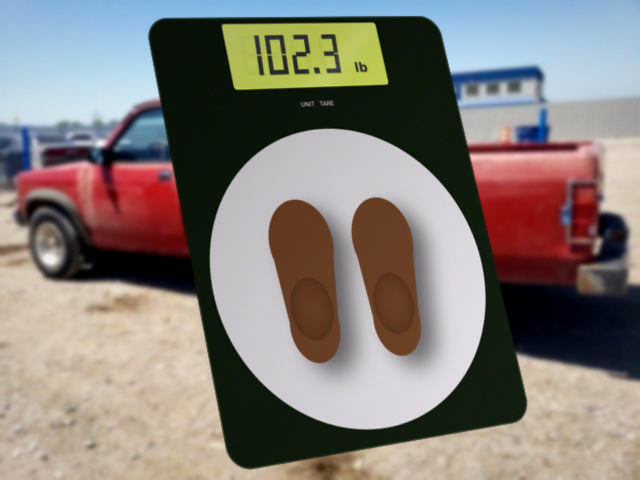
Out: 102.3 lb
